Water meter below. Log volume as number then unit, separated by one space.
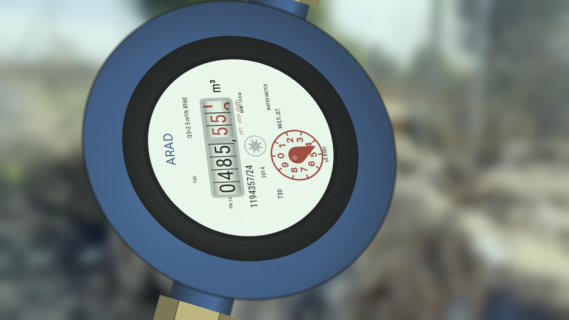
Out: 485.5514 m³
